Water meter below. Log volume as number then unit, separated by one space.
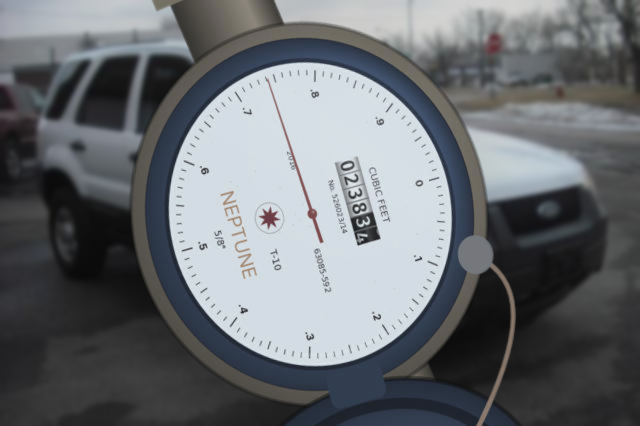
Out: 23833.74 ft³
